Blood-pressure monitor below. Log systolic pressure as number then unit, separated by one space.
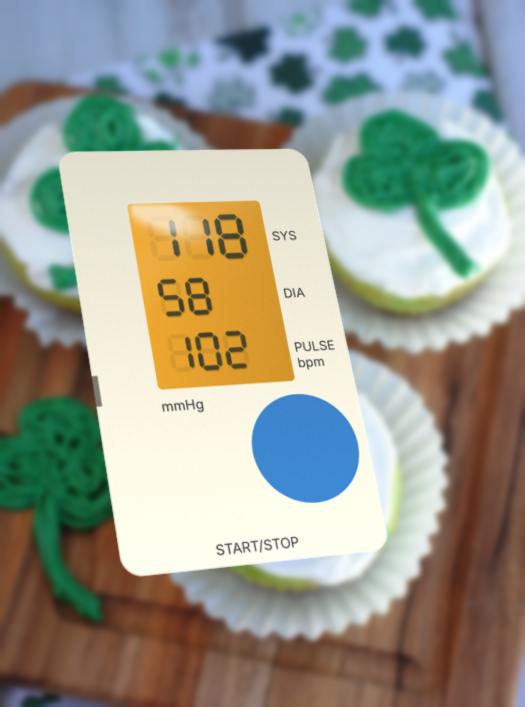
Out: 118 mmHg
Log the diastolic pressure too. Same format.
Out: 58 mmHg
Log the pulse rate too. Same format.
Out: 102 bpm
